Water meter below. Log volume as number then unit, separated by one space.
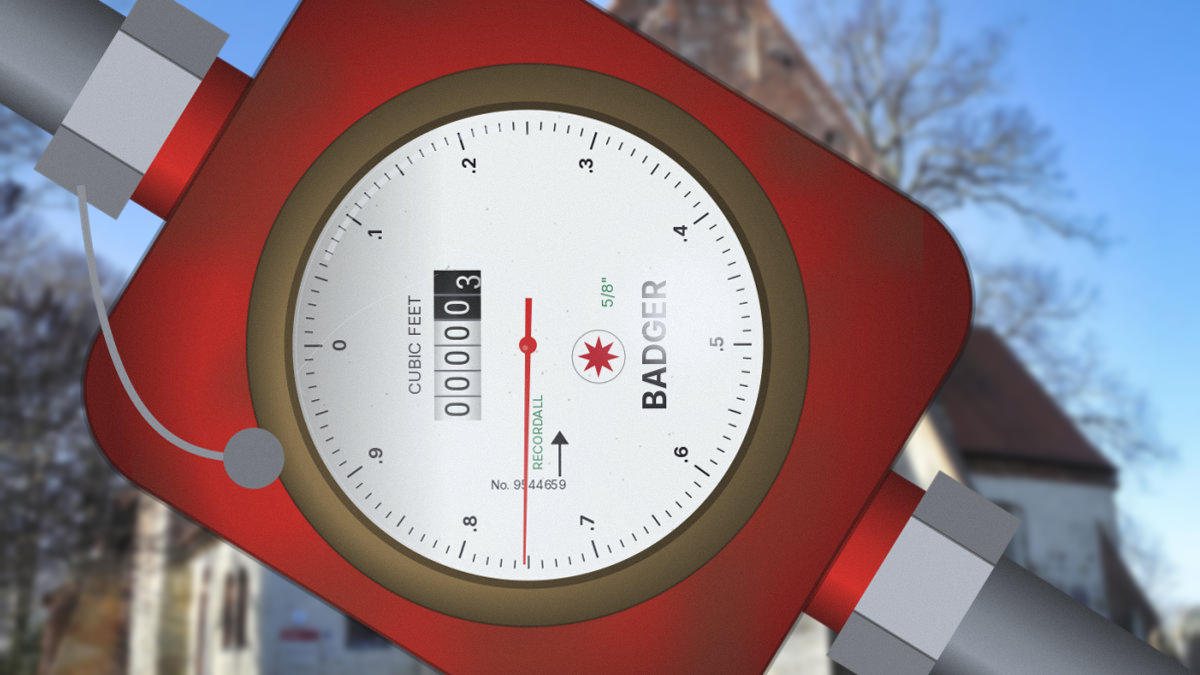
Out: 2.75 ft³
